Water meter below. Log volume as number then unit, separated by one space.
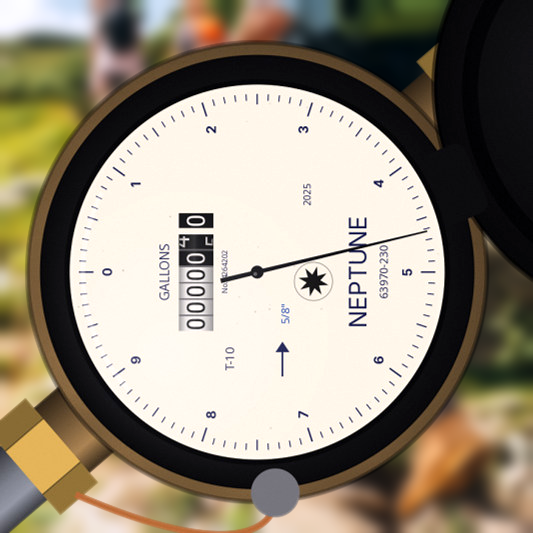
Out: 44.6 gal
